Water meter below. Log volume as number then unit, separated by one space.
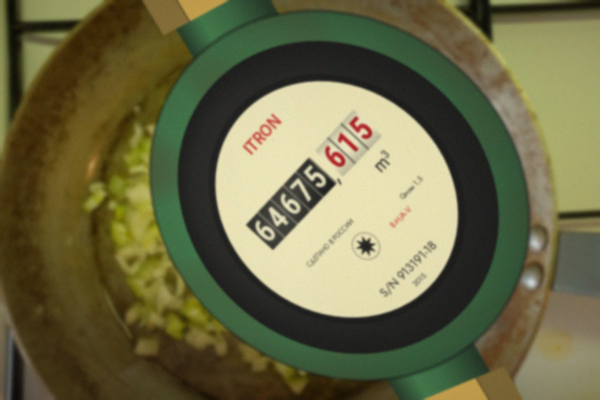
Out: 64675.615 m³
